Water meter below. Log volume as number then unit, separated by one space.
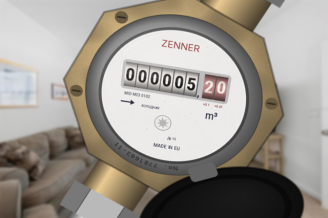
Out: 5.20 m³
